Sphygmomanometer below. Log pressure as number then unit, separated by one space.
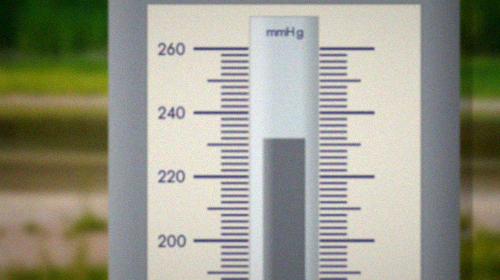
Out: 232 mmHg
